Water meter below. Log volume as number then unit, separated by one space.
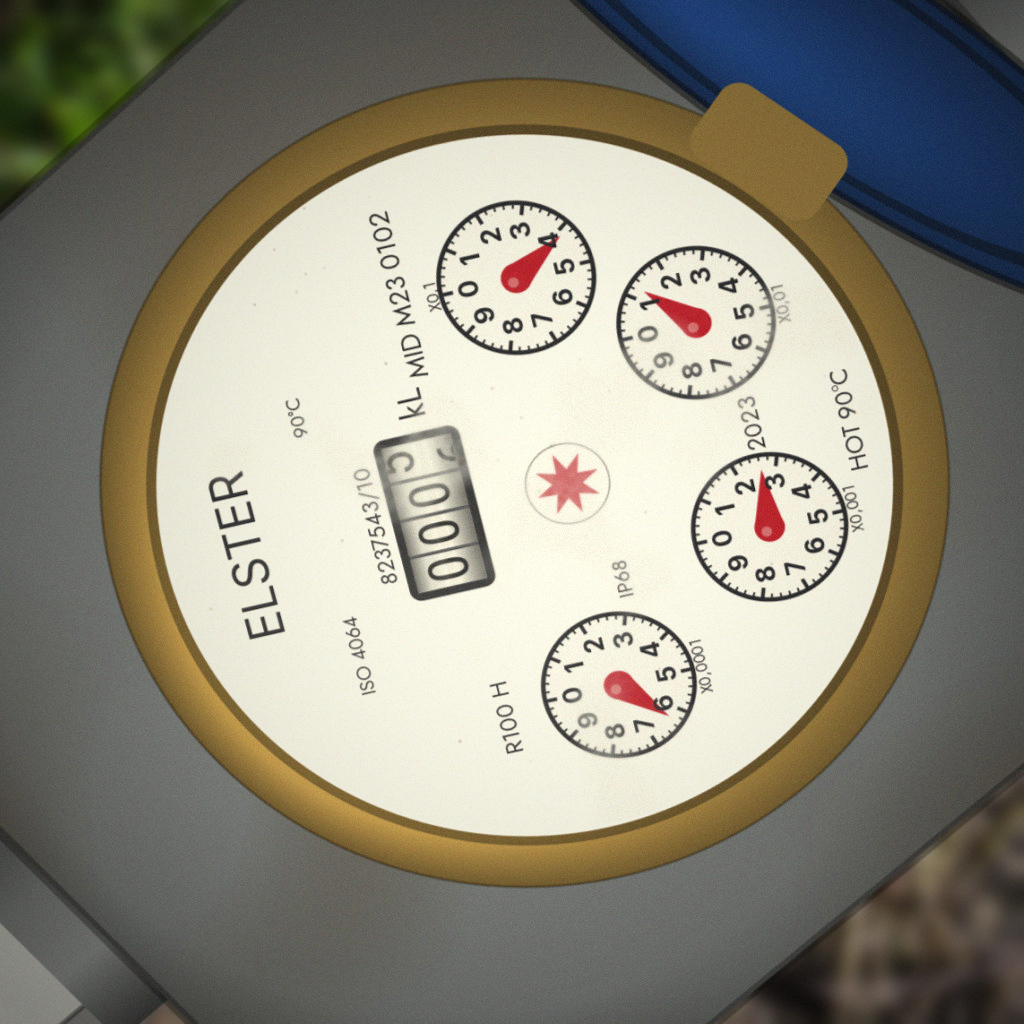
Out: 5.4126 kL
